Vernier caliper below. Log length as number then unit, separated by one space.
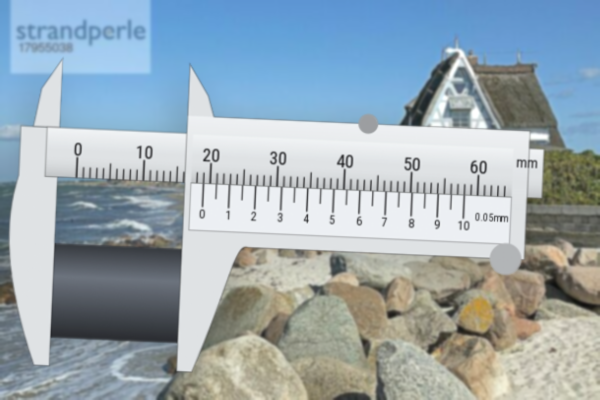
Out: 19.0 mm
